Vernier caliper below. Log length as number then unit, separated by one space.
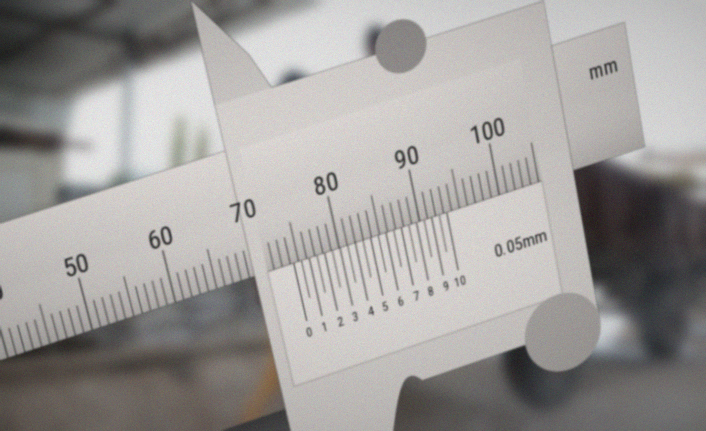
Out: 74.4 mm
